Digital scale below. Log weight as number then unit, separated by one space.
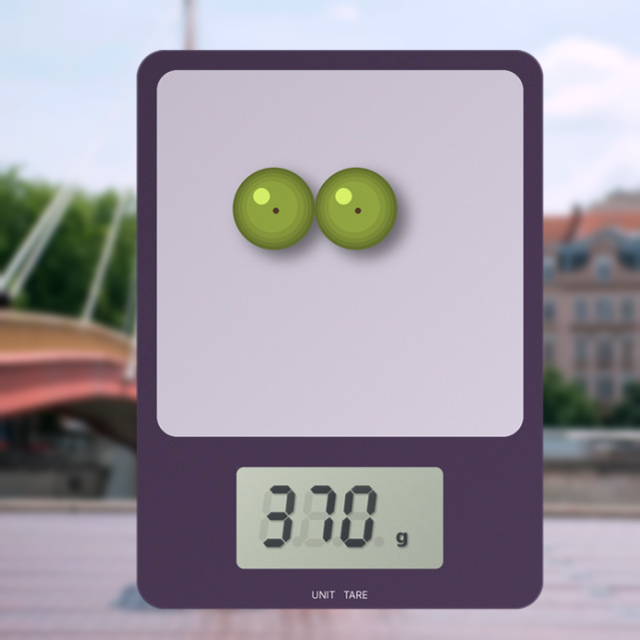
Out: 370 g
